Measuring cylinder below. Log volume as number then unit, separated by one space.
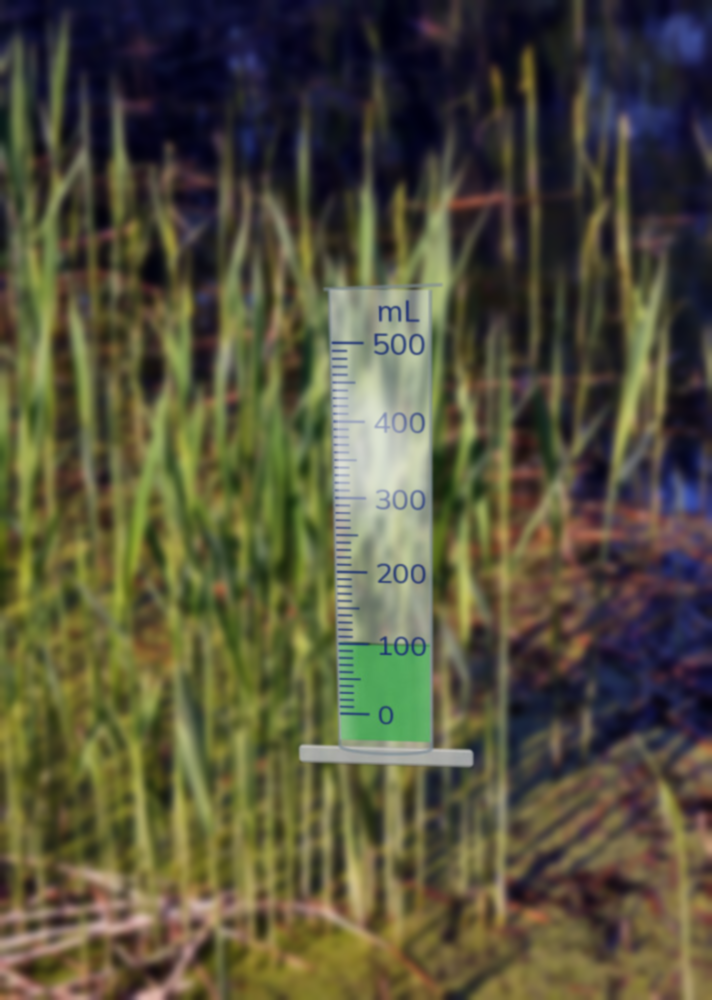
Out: 100 mL
